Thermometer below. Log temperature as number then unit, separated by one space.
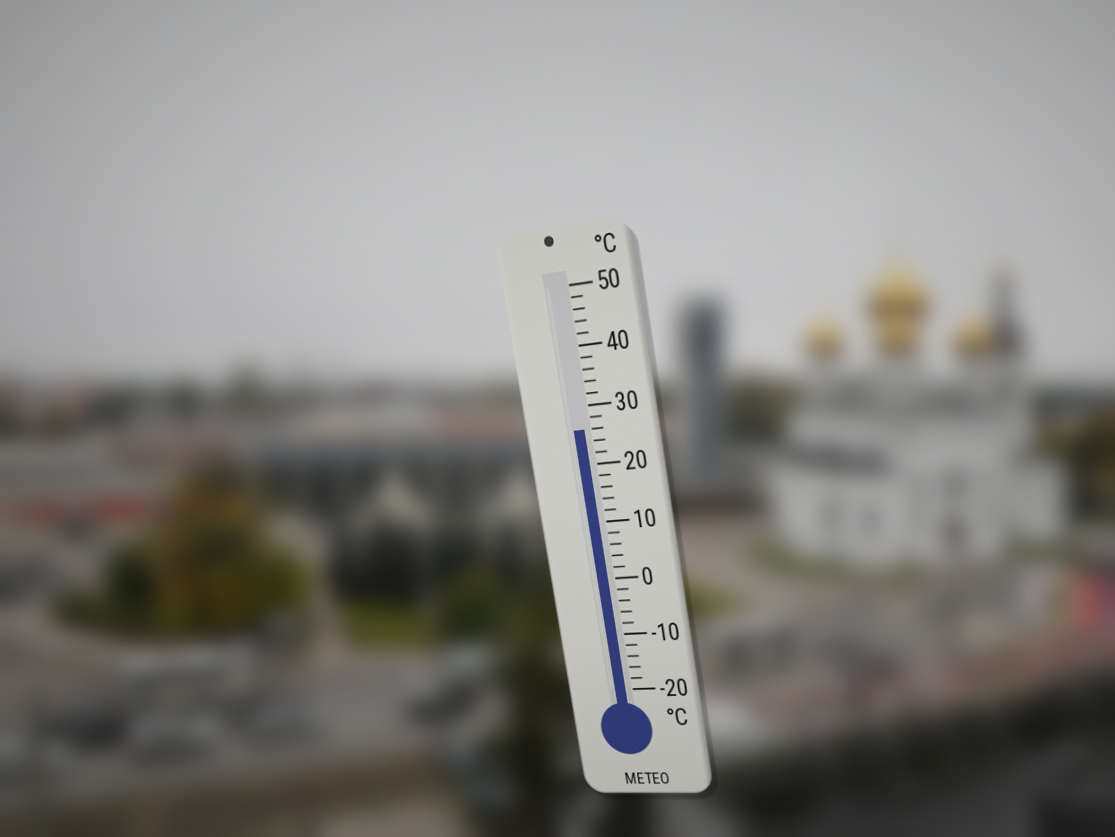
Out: 26 °C
